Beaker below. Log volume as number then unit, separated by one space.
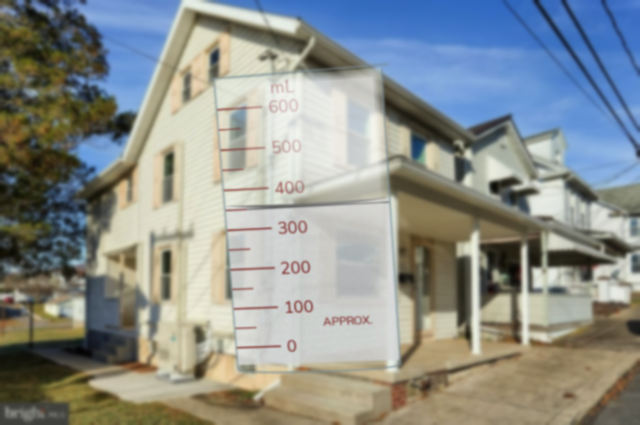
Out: 350 mL
